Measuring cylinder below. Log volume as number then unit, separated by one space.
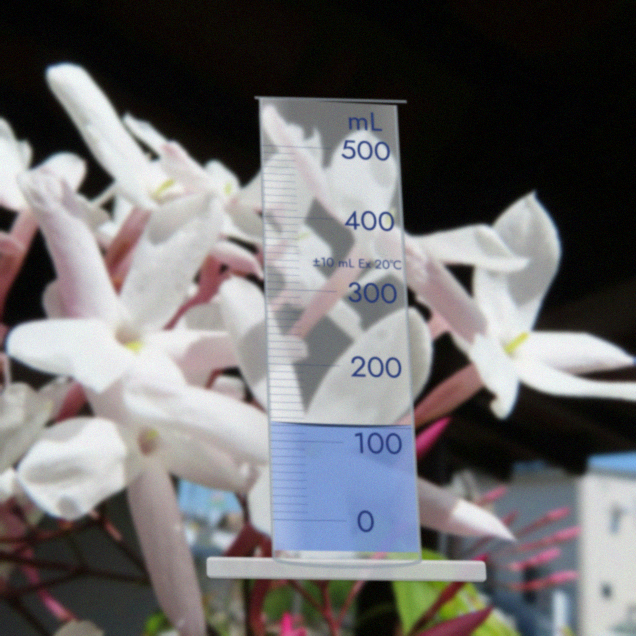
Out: 120 mL
